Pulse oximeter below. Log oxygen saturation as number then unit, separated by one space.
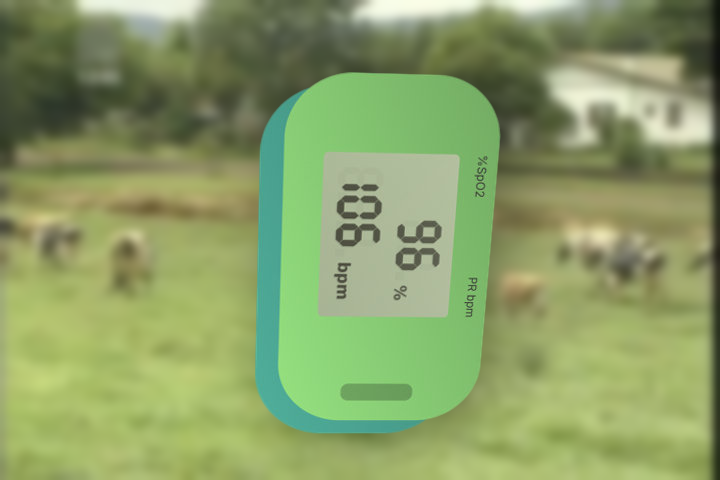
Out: 96 %
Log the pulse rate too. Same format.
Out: 106 bpm
